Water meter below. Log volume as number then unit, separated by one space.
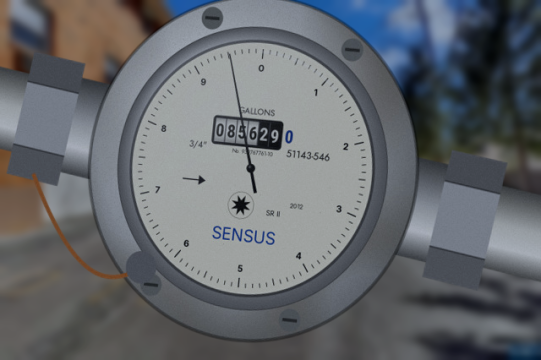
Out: 856289.5 gal
